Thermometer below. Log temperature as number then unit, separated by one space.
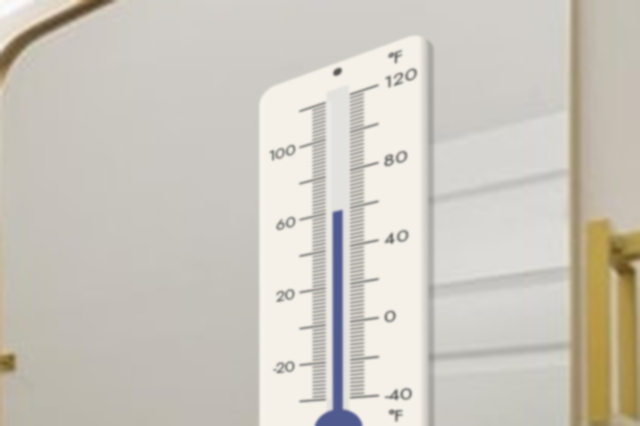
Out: 60 °F
